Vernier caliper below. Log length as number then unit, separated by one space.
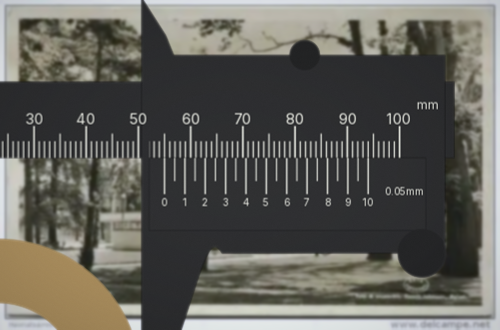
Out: 55.0 mm
